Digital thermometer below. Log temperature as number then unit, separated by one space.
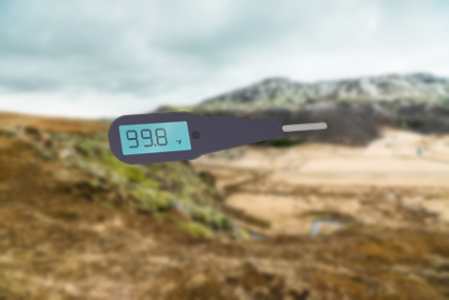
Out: 99.8 °F
